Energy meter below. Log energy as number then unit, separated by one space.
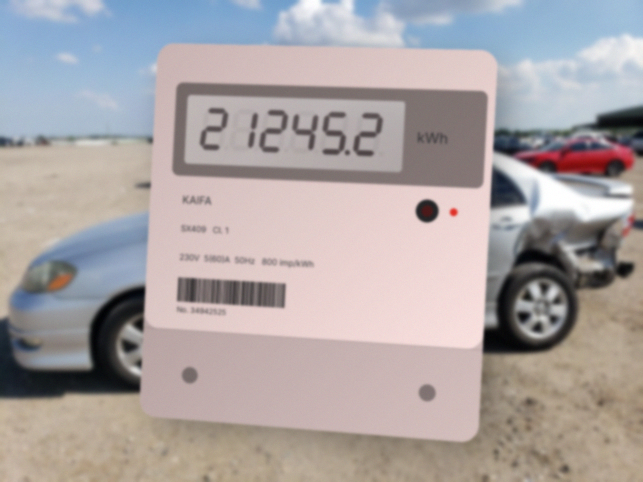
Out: 21245.2 kWh
